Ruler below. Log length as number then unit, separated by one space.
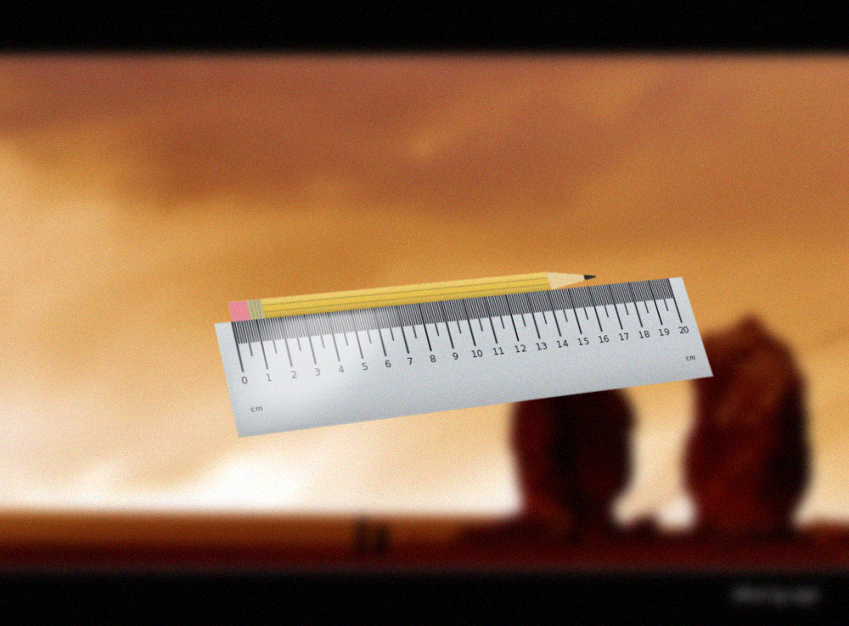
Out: 16.5 cm
